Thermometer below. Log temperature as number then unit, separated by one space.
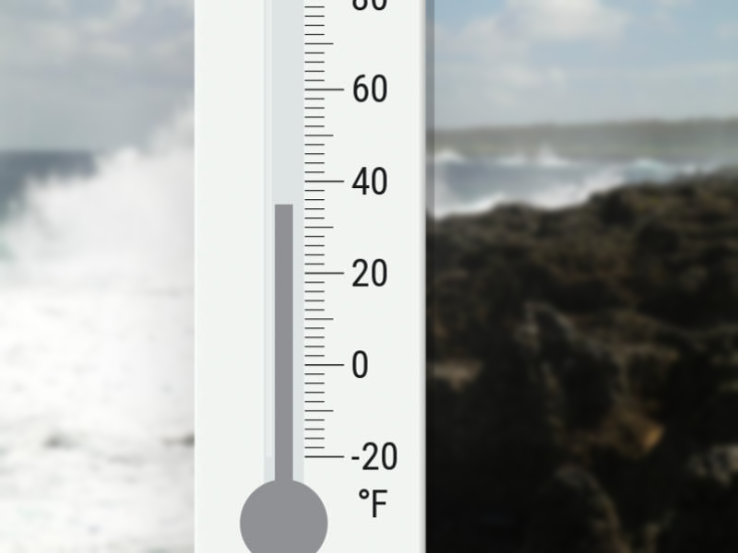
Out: 35 °F
